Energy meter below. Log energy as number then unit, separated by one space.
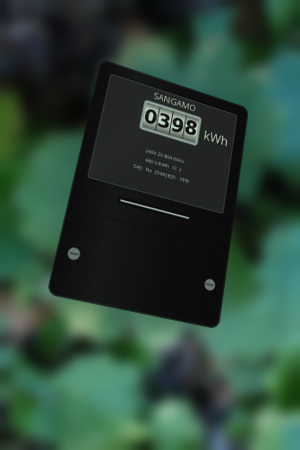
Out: 398 kWh
